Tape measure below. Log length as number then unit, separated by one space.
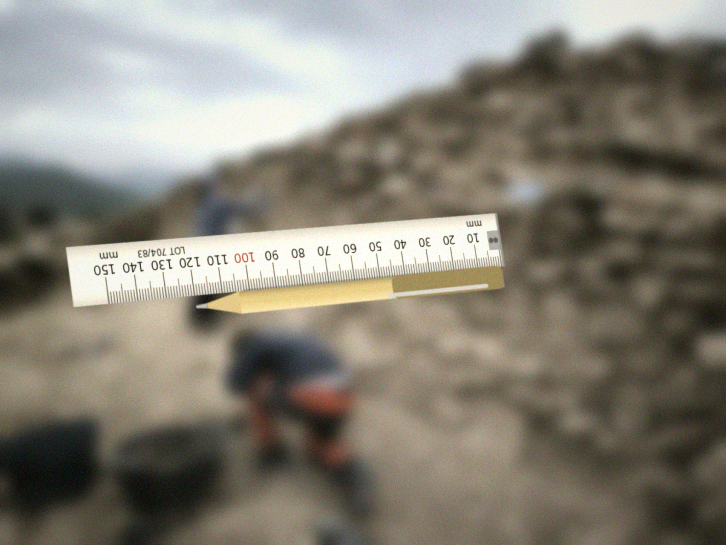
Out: 120 mm
